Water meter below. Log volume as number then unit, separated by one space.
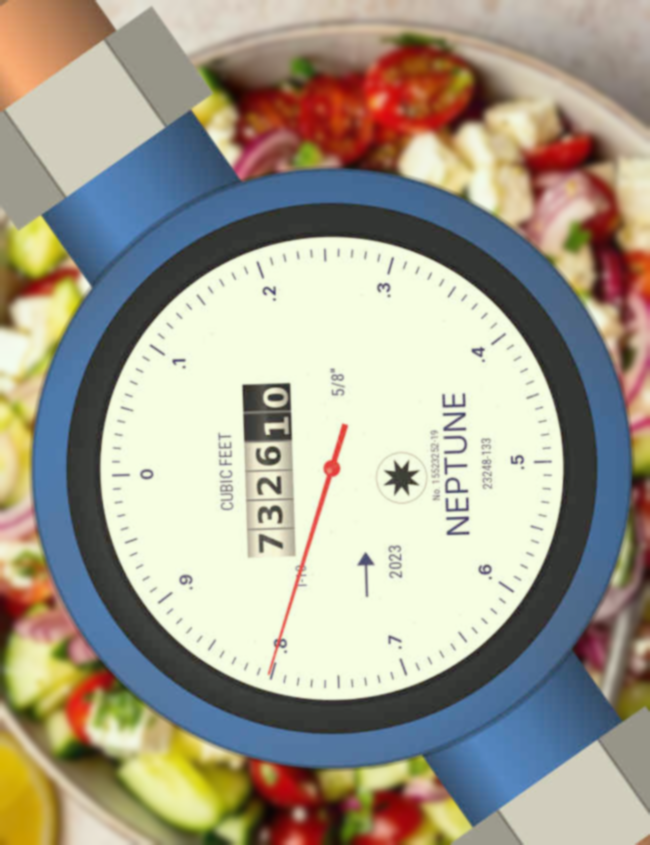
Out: 732609.80 ft³
